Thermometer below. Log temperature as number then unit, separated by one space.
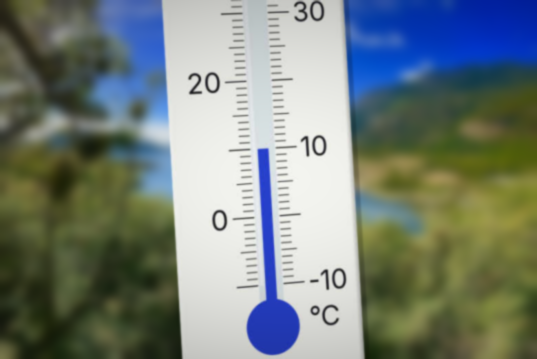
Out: 10 °C
